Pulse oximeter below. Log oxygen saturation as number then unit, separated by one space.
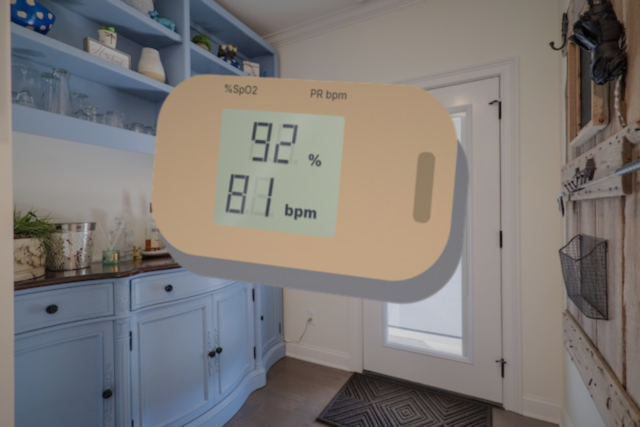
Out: 92 %
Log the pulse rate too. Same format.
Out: 81 bpm
